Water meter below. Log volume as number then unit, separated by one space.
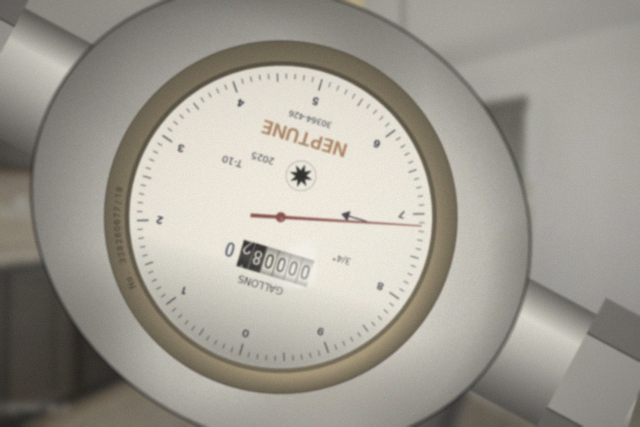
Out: 817.1 gal
